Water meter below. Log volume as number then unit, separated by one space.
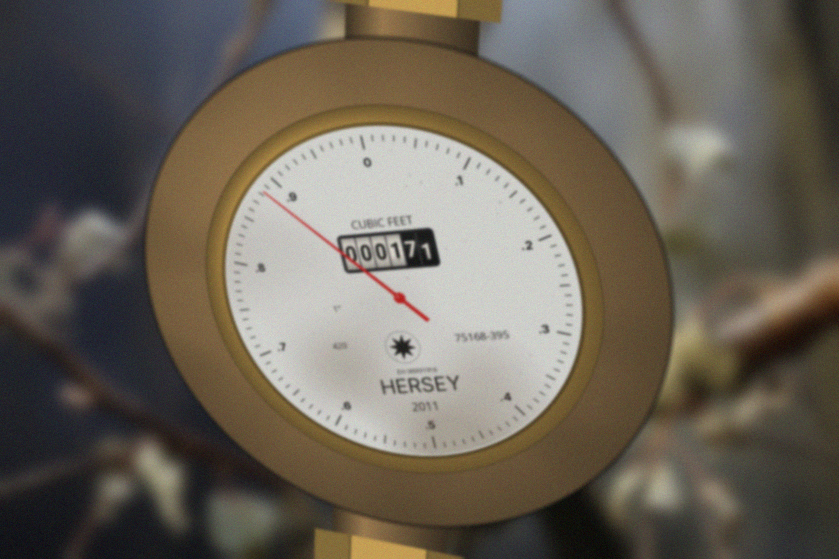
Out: 170.88 ft³
